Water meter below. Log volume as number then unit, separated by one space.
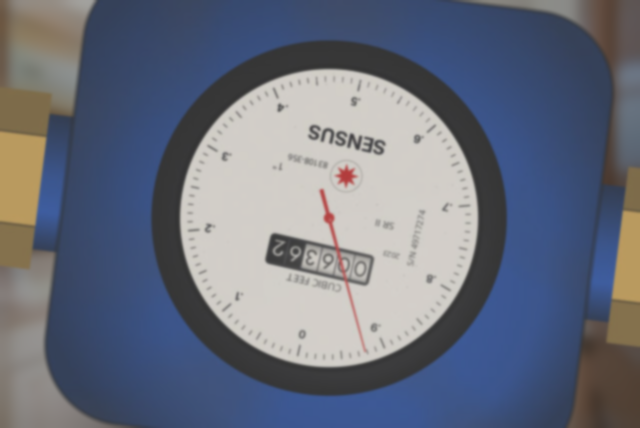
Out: 6361.92 ft³
